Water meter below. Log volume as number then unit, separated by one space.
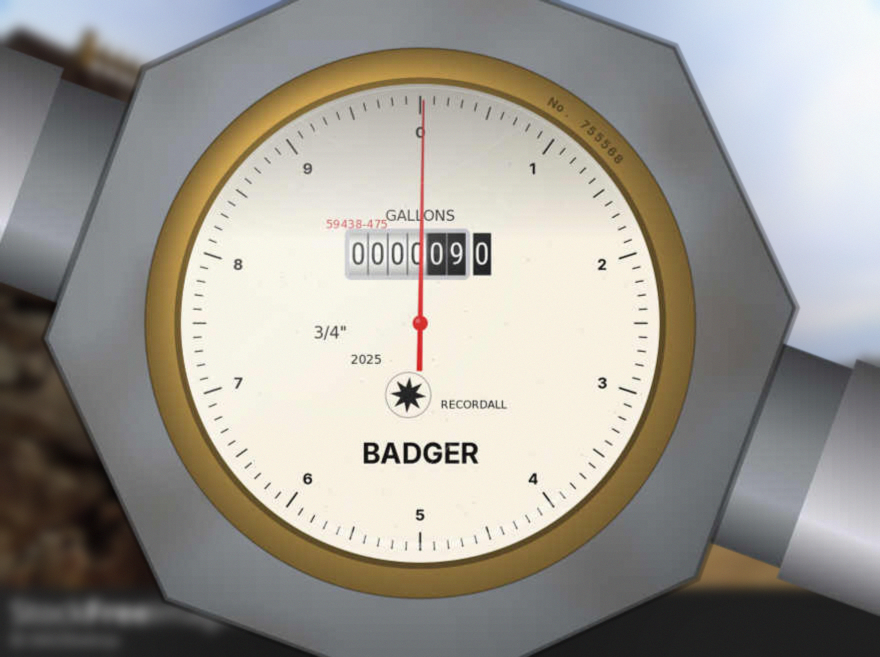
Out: 90.0 gal
